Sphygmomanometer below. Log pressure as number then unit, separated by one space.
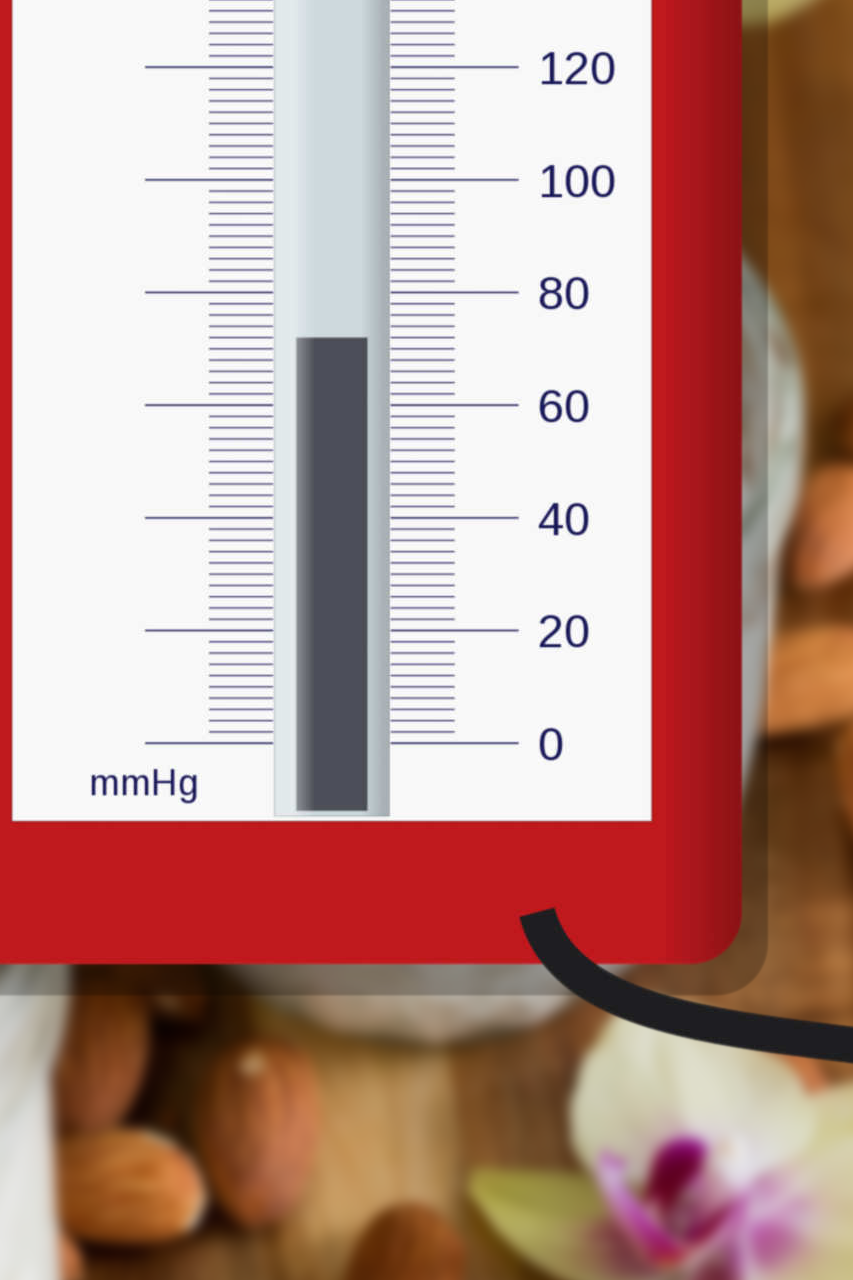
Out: 72 mmHg
